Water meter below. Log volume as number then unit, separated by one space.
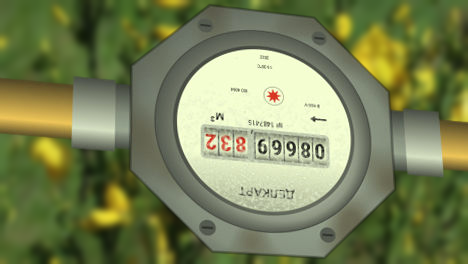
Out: 8669.832 m³
